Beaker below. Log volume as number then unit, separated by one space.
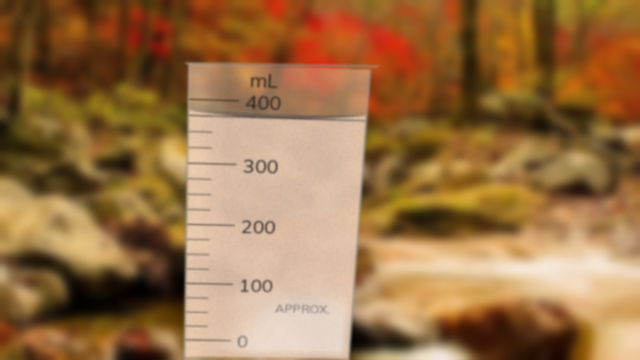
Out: 375 mL
